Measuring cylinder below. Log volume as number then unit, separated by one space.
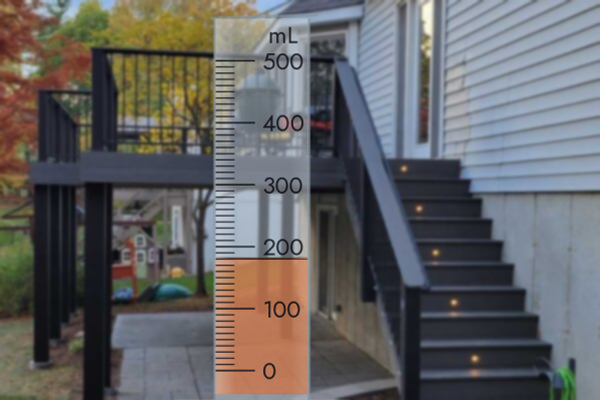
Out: 180 mL
